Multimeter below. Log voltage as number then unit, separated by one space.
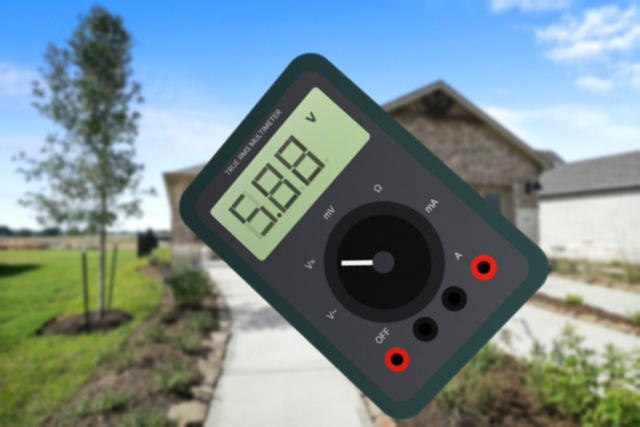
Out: 5.88 V
